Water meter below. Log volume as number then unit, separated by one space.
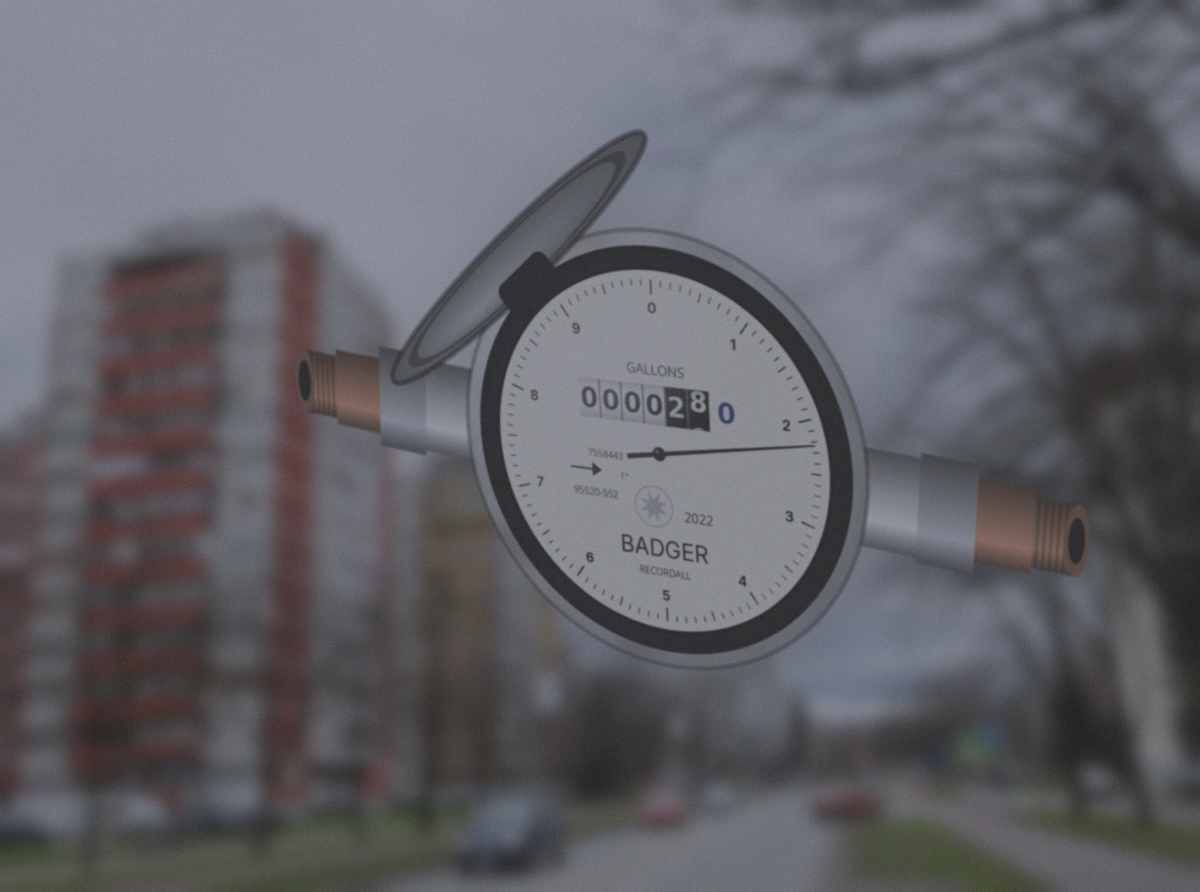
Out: 282.2 gal
